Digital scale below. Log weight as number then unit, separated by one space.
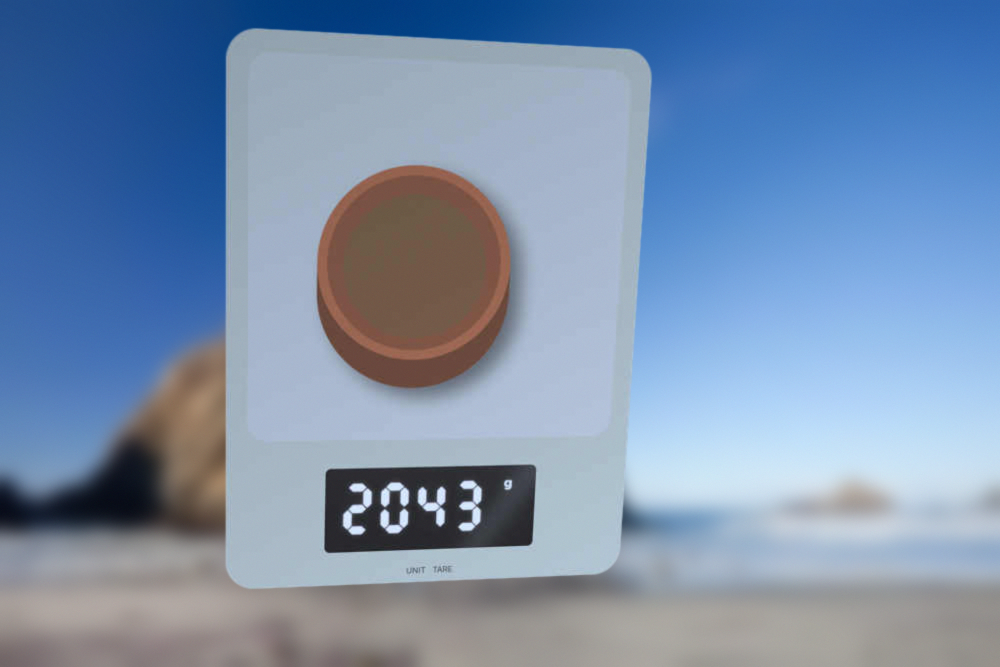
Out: 2043 g
